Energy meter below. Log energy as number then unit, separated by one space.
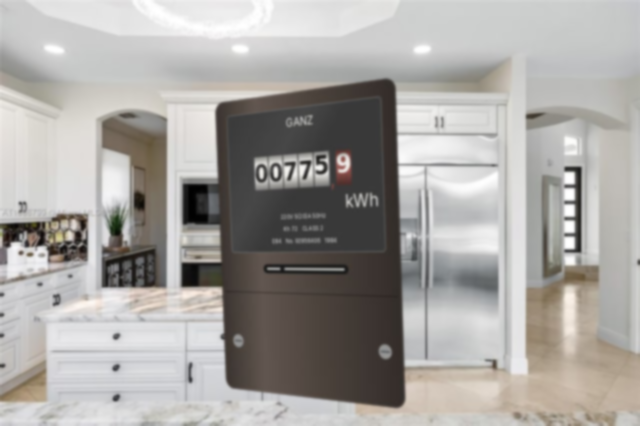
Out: 775.9 kWh
